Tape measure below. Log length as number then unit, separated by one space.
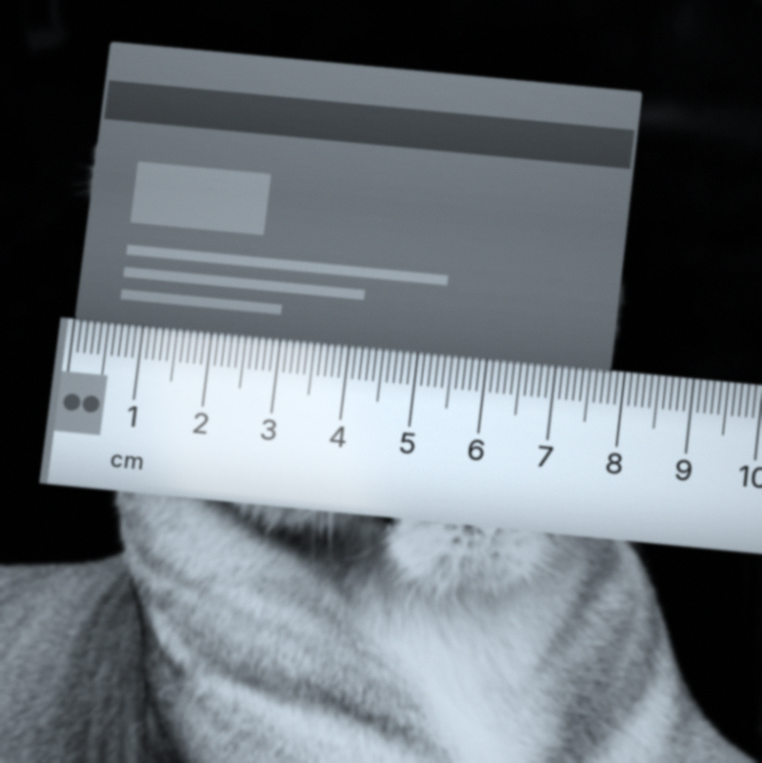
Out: 7.8 cm
